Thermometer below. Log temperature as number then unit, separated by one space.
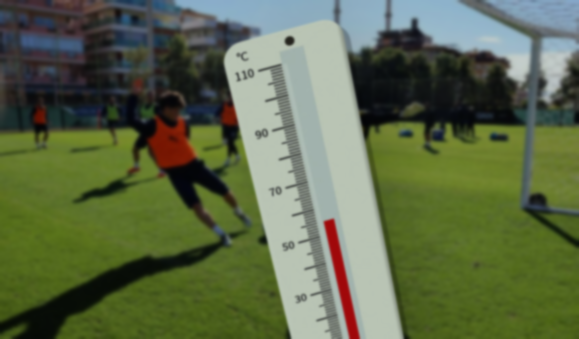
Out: 55 °C
